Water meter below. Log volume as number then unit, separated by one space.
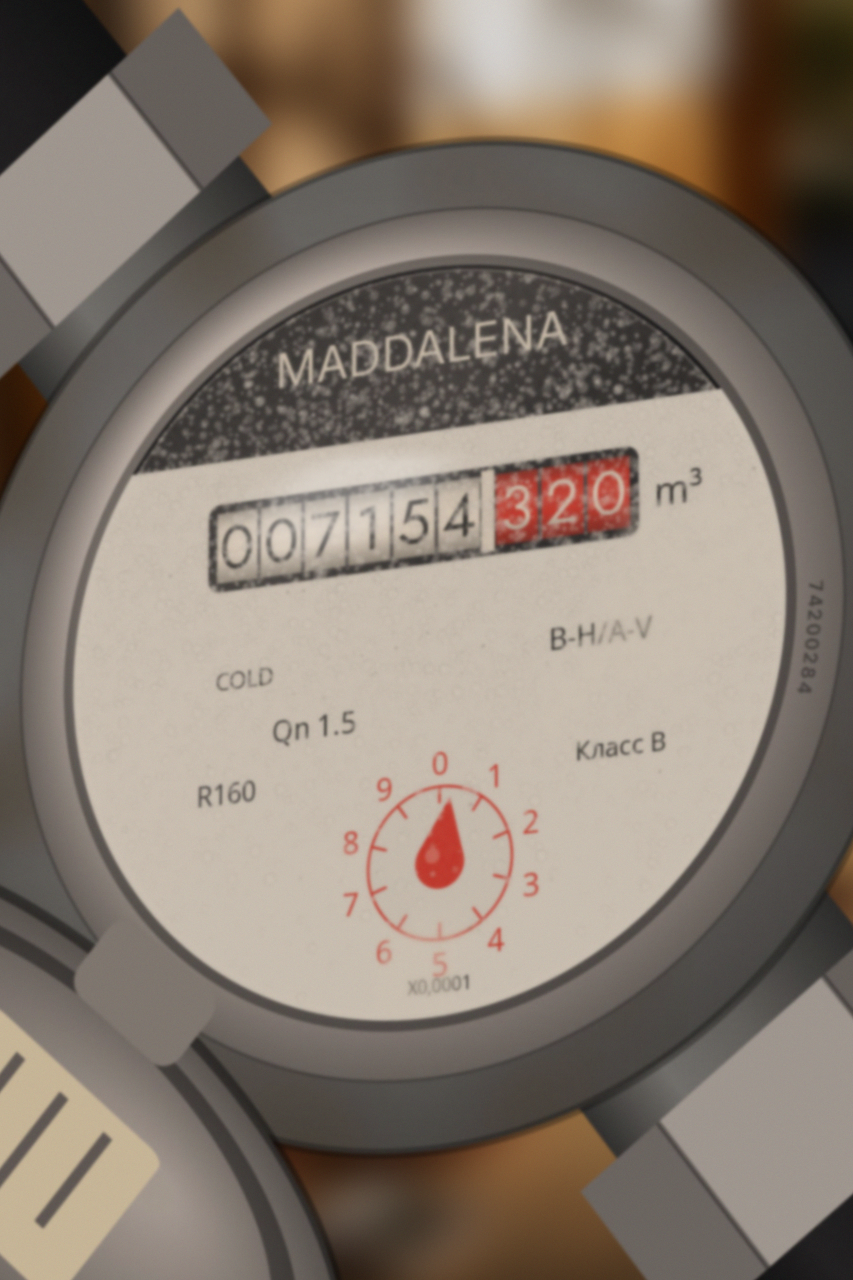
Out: 7154.3200 m³
